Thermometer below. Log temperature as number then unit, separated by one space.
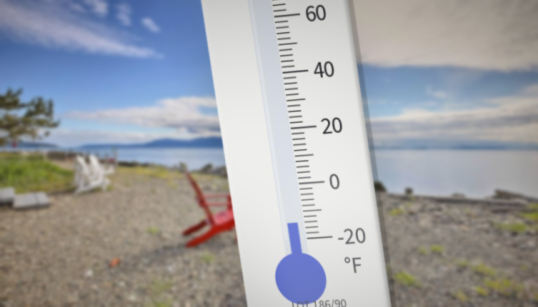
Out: -14 °F
